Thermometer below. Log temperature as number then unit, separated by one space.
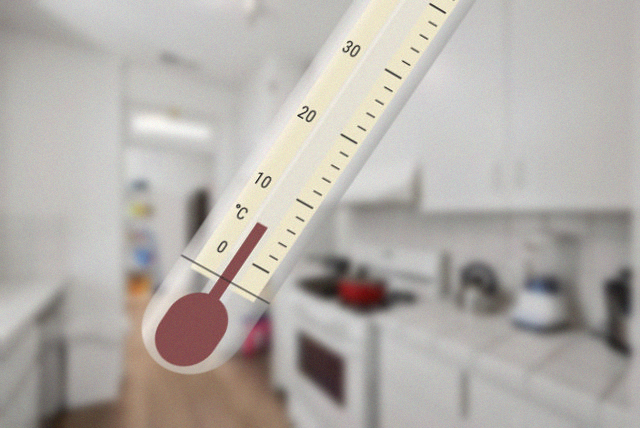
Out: 5 °C
